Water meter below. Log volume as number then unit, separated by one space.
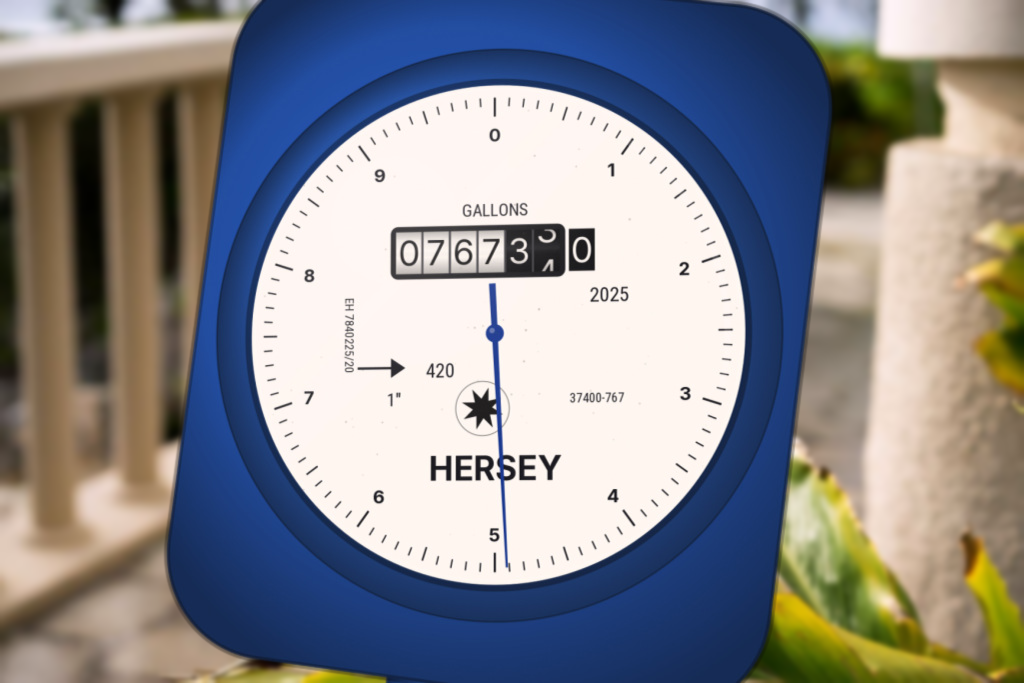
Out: 767334.9 gal
